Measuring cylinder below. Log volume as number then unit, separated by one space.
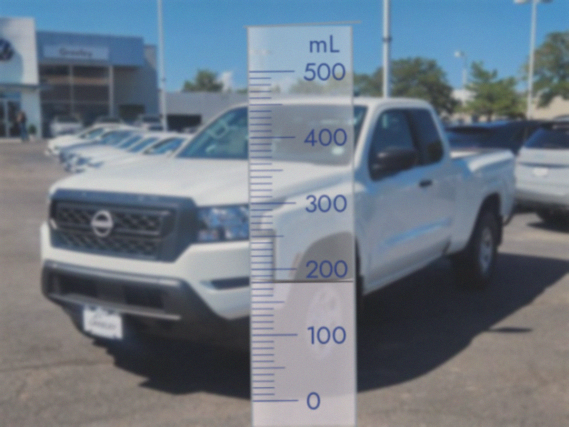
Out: 180 mL
